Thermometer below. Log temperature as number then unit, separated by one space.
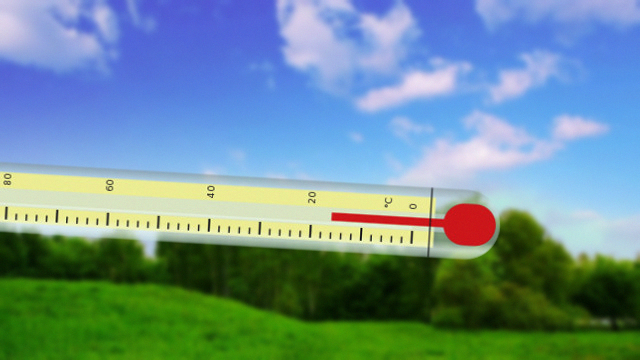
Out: 16 °C
